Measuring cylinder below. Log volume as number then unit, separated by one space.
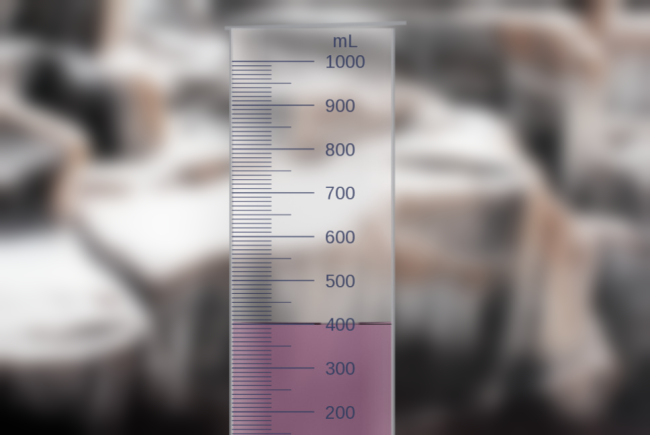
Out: 400 mL
